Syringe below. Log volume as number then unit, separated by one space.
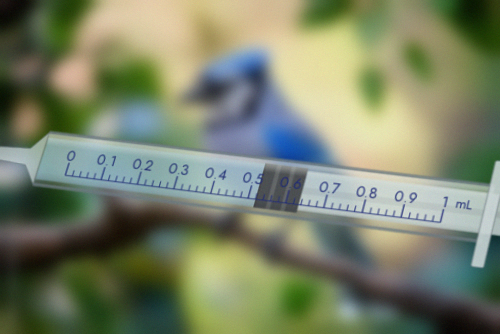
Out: 0.52 mL
